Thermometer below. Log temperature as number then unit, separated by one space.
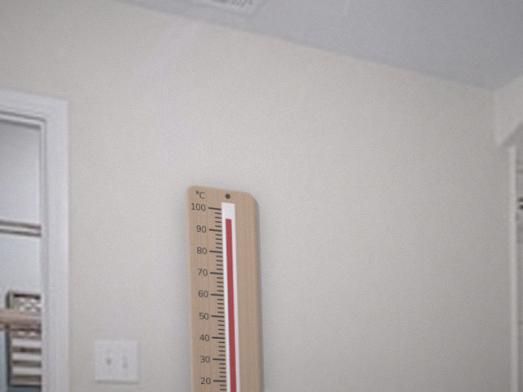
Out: 96 °C
